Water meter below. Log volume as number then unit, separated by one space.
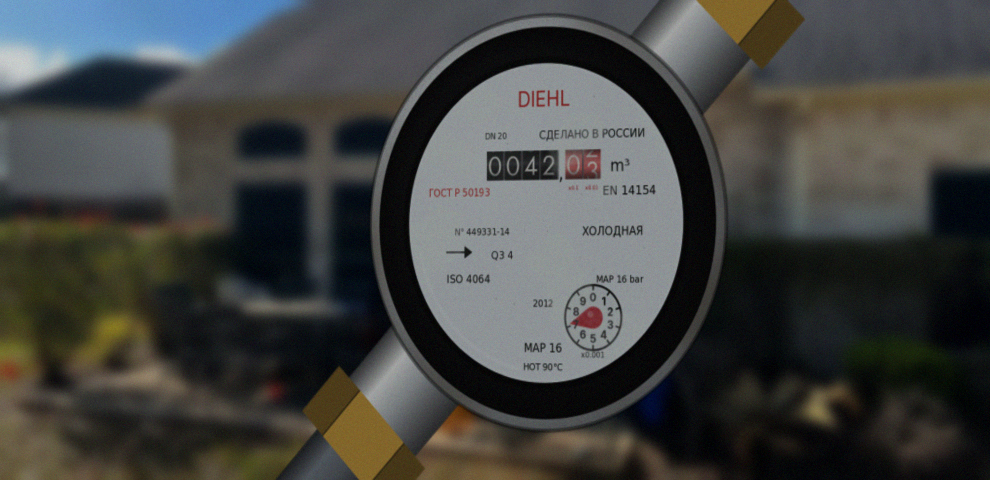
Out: 42.027 m³
